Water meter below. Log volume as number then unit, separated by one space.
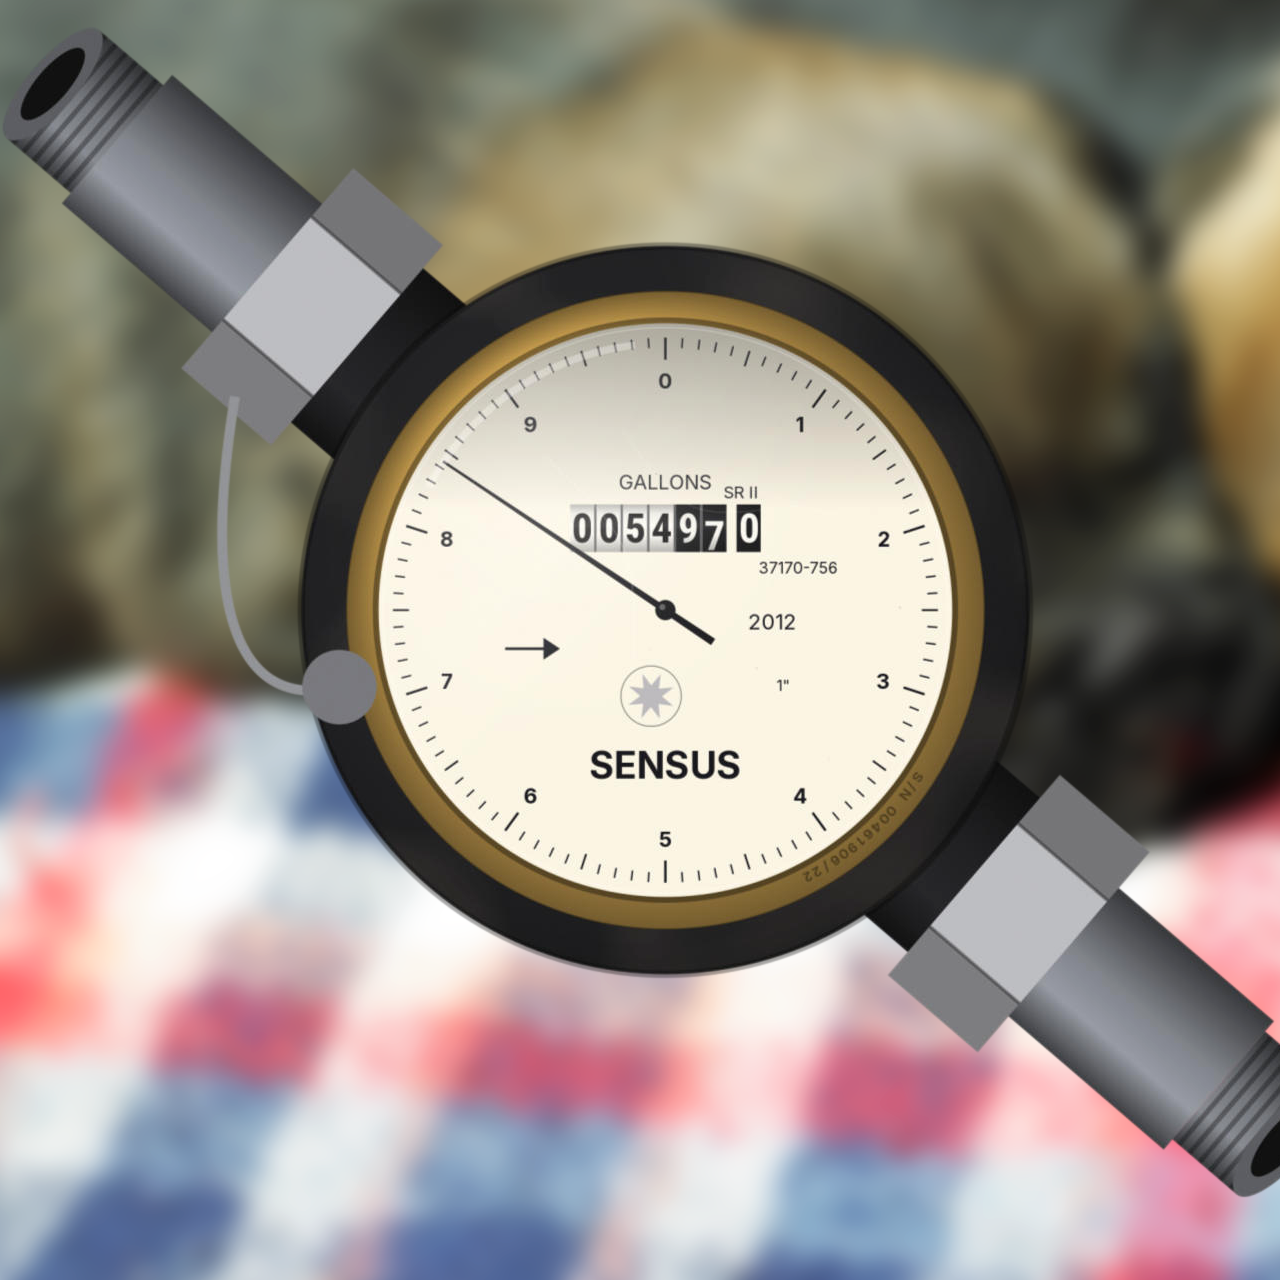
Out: 54968.4 gal
